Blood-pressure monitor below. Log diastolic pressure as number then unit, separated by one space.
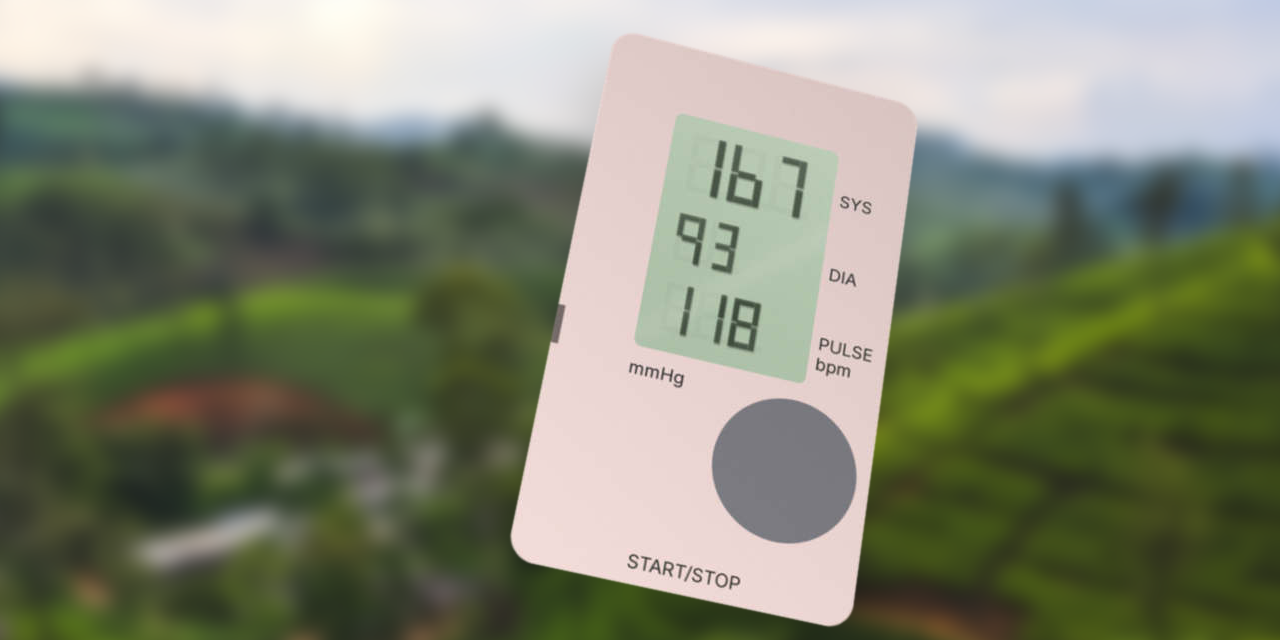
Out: 93 mmHg
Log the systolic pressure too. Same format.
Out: 167 mmHg
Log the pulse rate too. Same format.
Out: 118 bpm
